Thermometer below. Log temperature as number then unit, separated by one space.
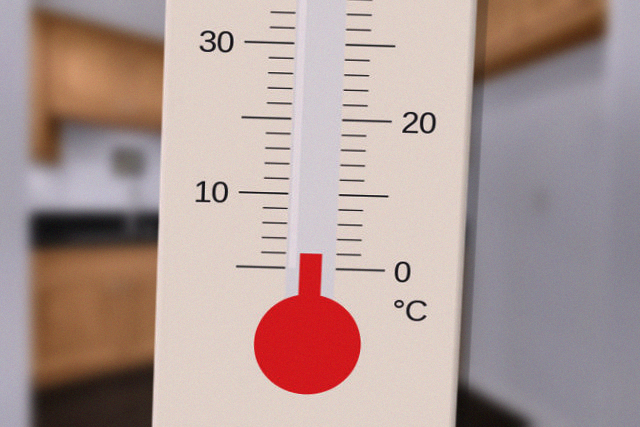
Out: 2 °C
